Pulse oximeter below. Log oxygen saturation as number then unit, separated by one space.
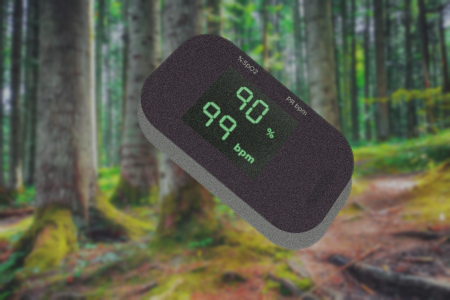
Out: 90 %
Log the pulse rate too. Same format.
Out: 99 bpm
